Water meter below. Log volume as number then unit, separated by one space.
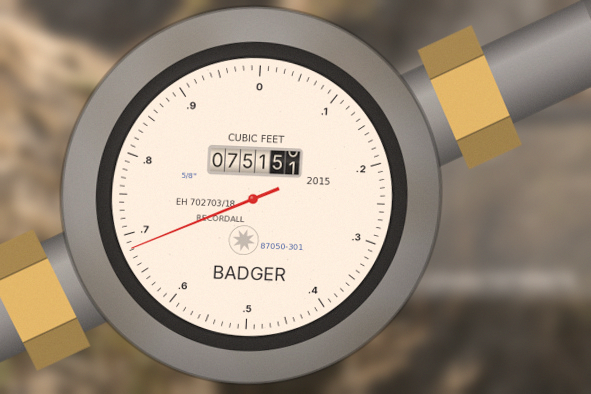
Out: 75150.68 ft³
